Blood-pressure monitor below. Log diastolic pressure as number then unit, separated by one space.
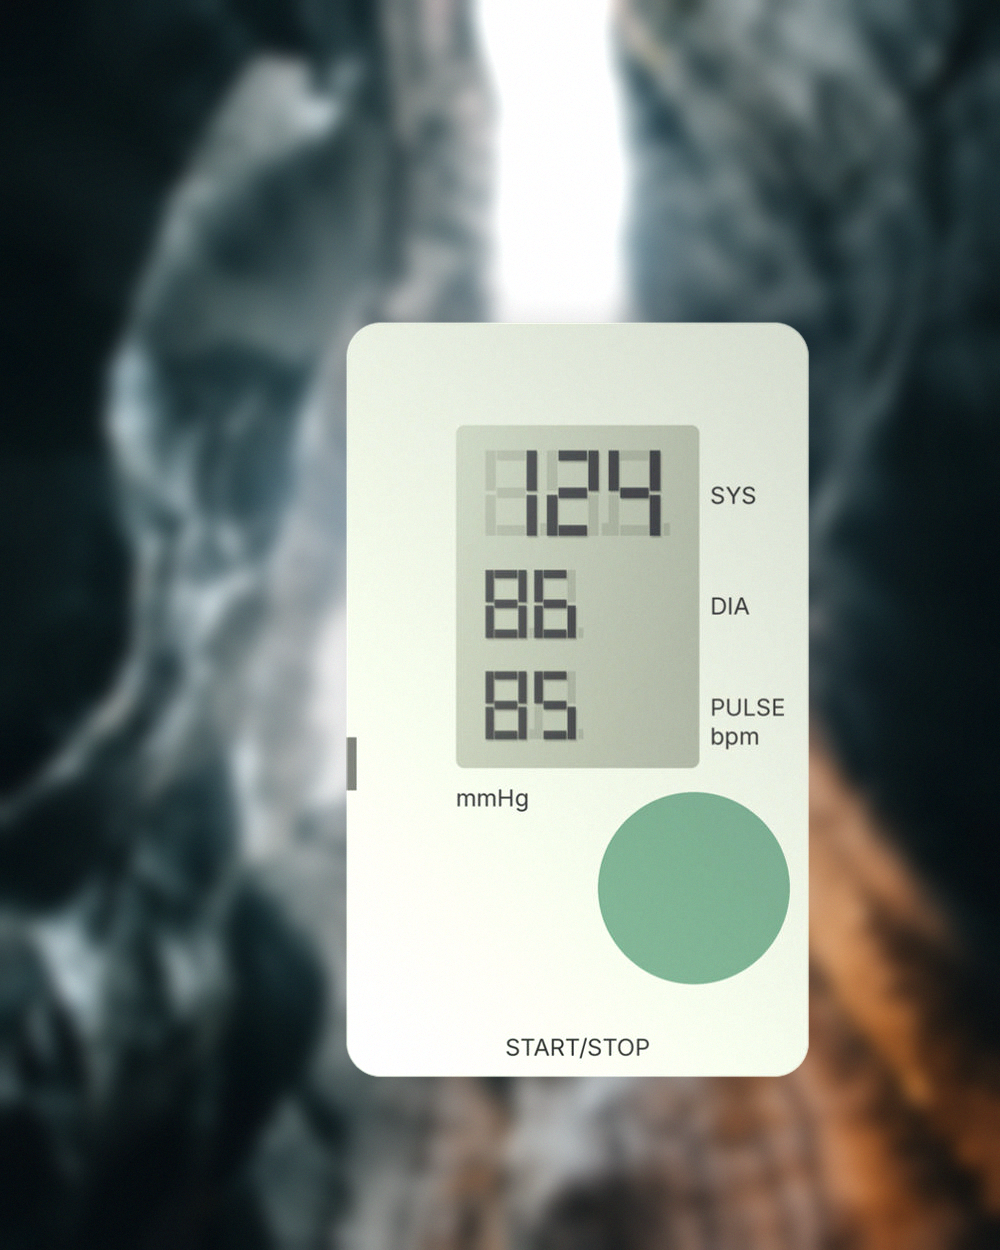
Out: 86 mmHg
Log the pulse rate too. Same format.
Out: 85 bpm
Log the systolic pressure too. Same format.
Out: 124 mmHg
